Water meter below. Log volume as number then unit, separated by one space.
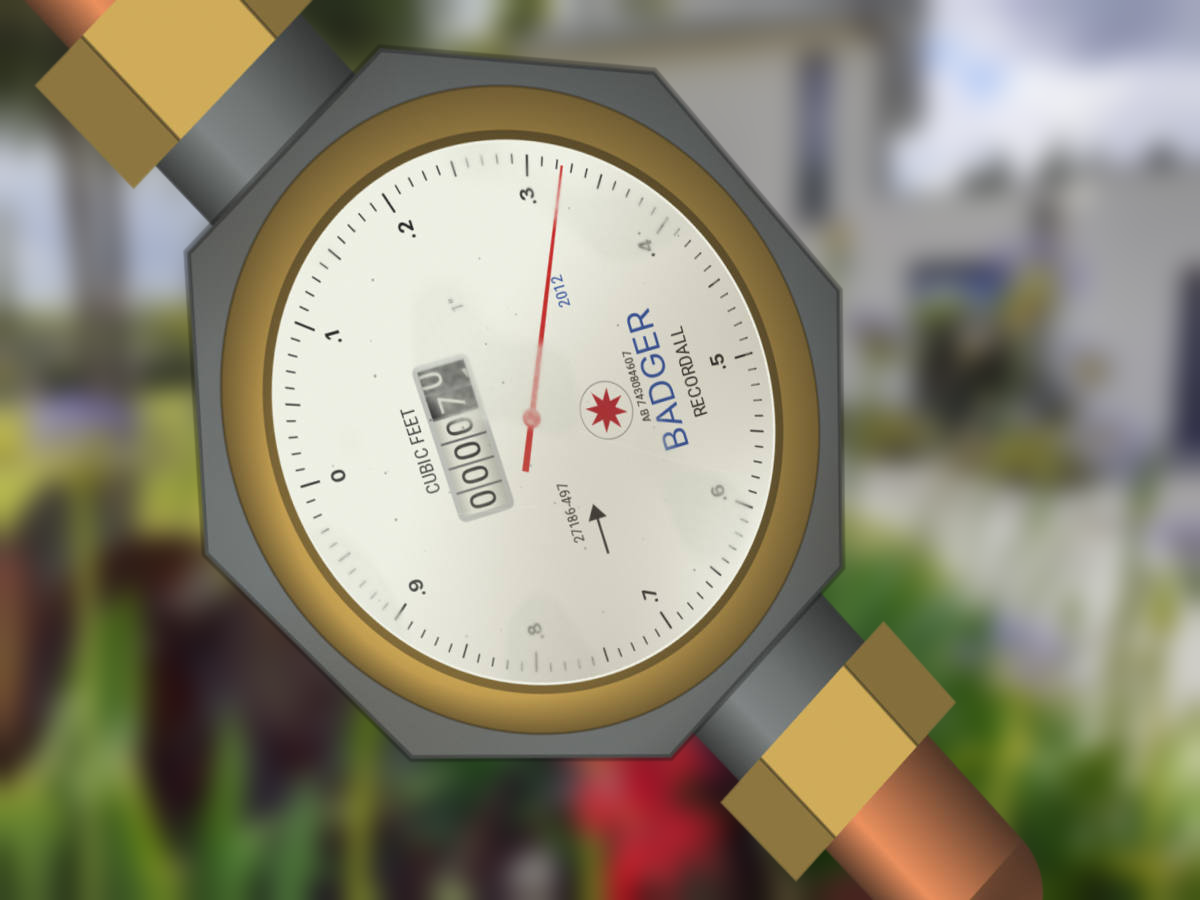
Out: 70.32 ft³
